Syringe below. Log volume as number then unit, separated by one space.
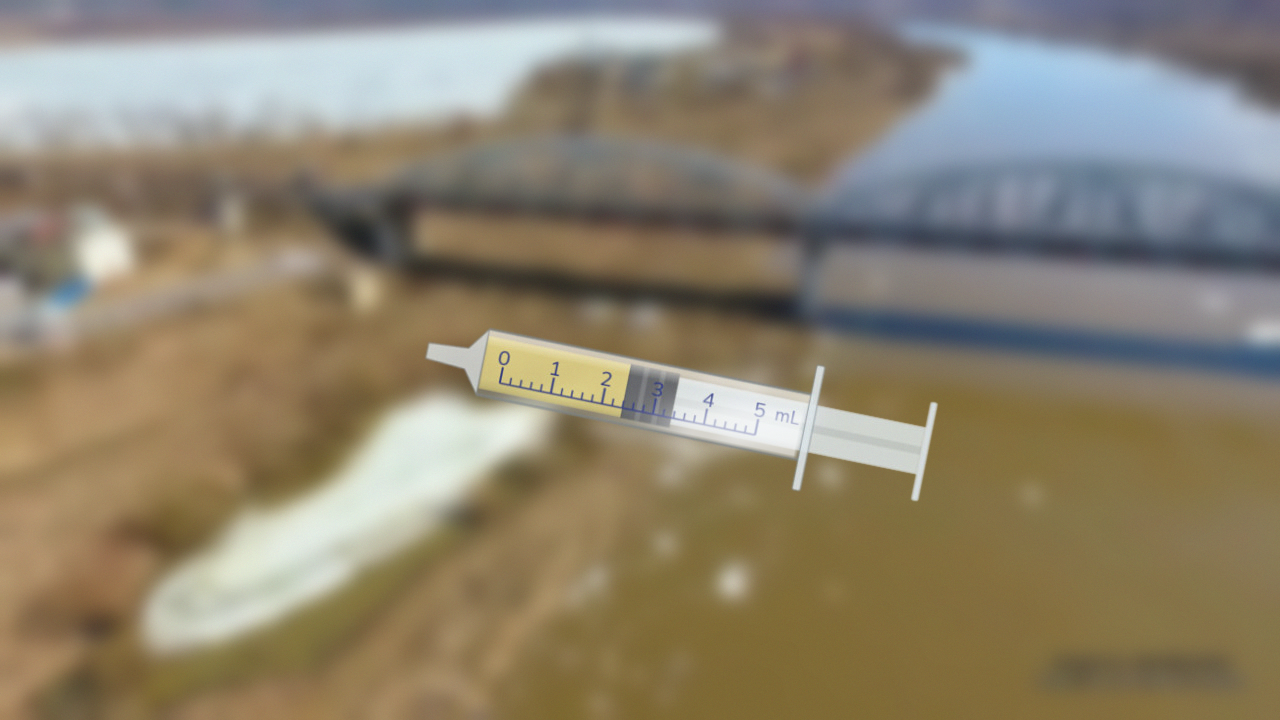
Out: 2.4 mL
